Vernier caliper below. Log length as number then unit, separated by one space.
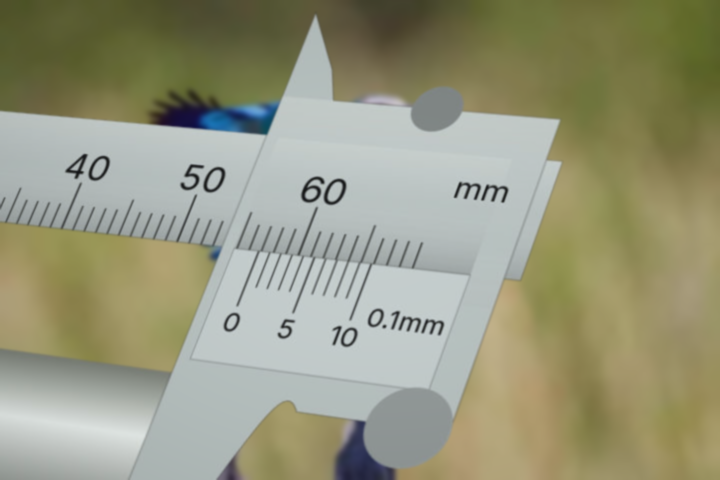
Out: 56.8 mm
